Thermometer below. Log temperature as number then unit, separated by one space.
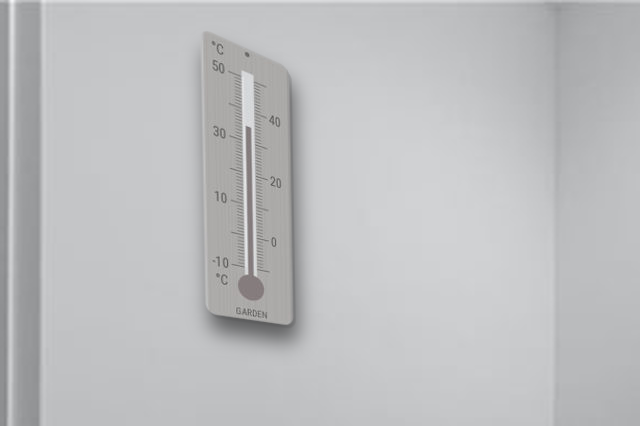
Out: 35 °C
